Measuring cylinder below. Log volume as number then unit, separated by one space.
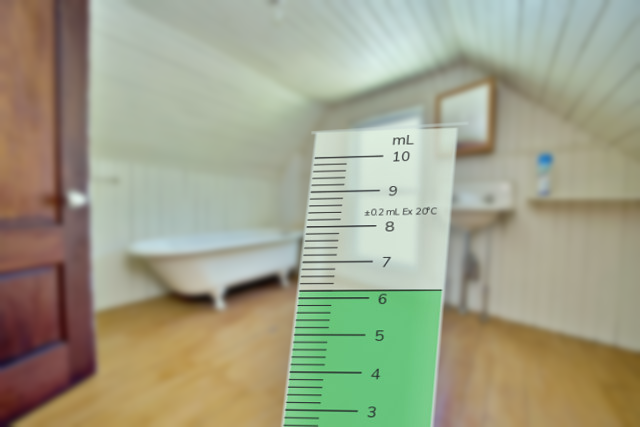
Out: 6.2 mL
